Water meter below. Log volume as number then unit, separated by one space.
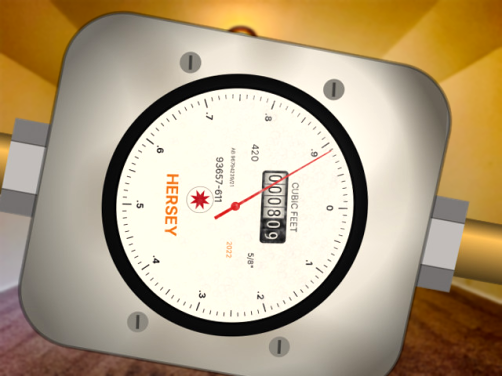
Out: 808.91 ft³
